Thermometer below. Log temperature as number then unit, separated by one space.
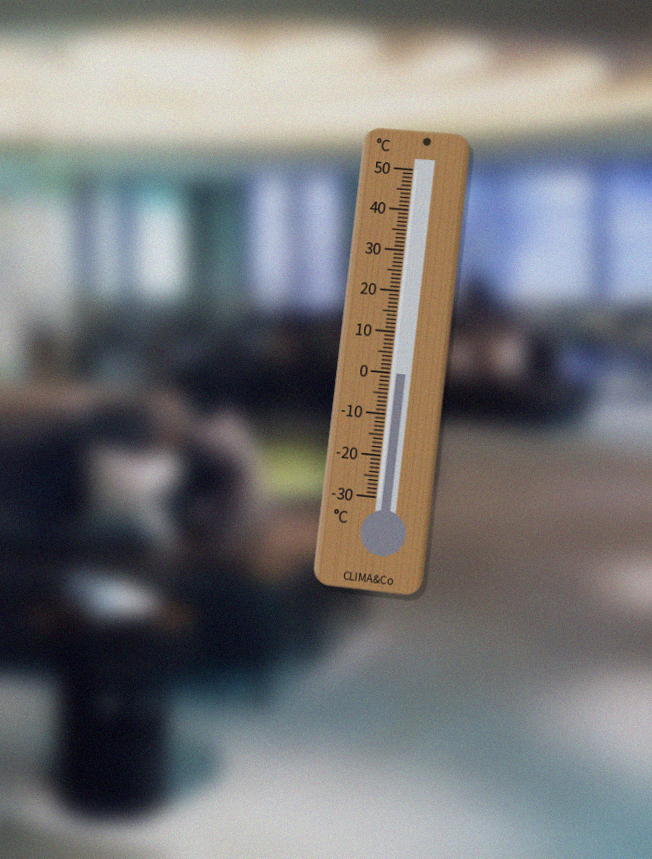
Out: 0 °C
